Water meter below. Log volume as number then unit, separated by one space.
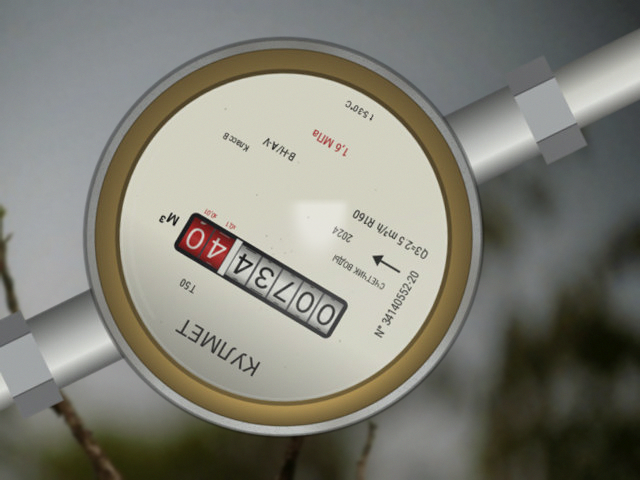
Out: 734.40 m³
